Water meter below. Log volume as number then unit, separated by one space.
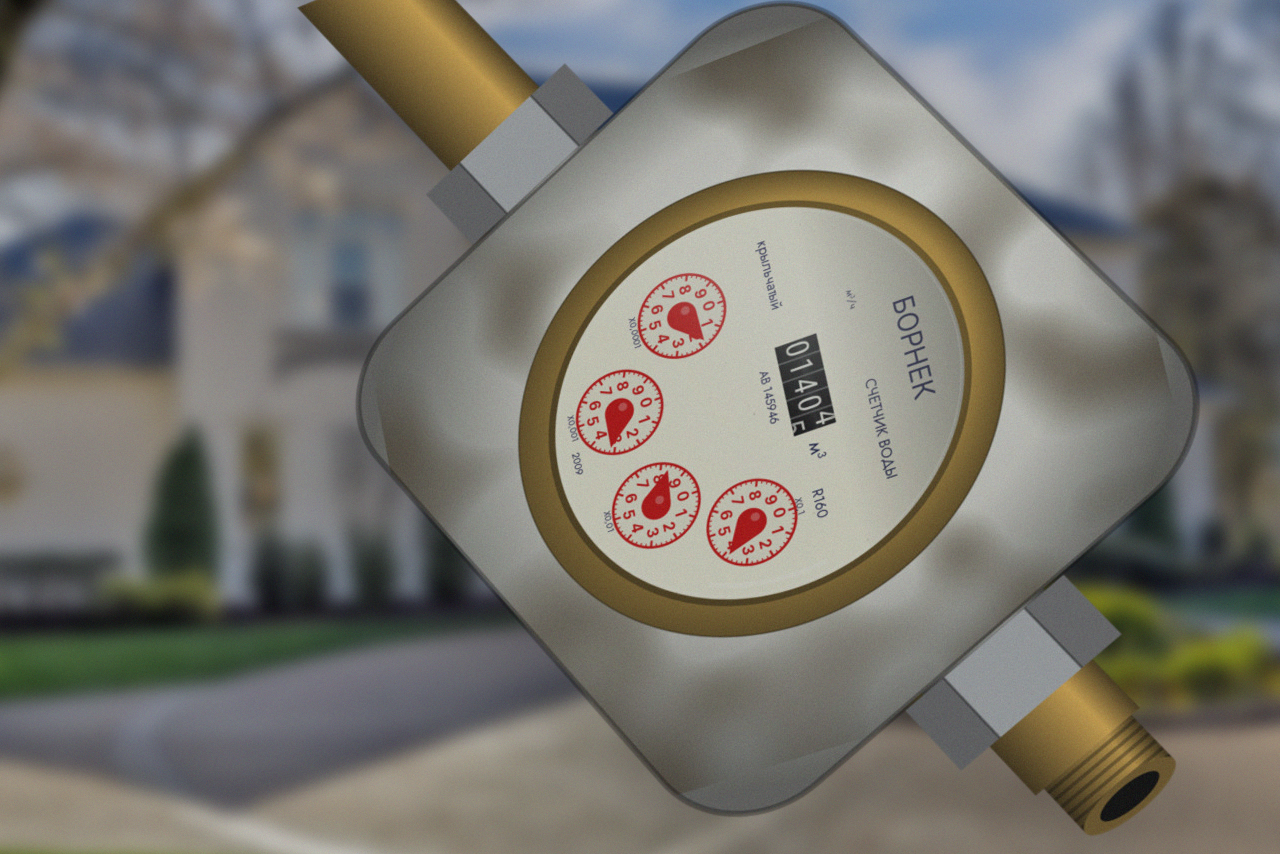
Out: 1404.3831 m³
